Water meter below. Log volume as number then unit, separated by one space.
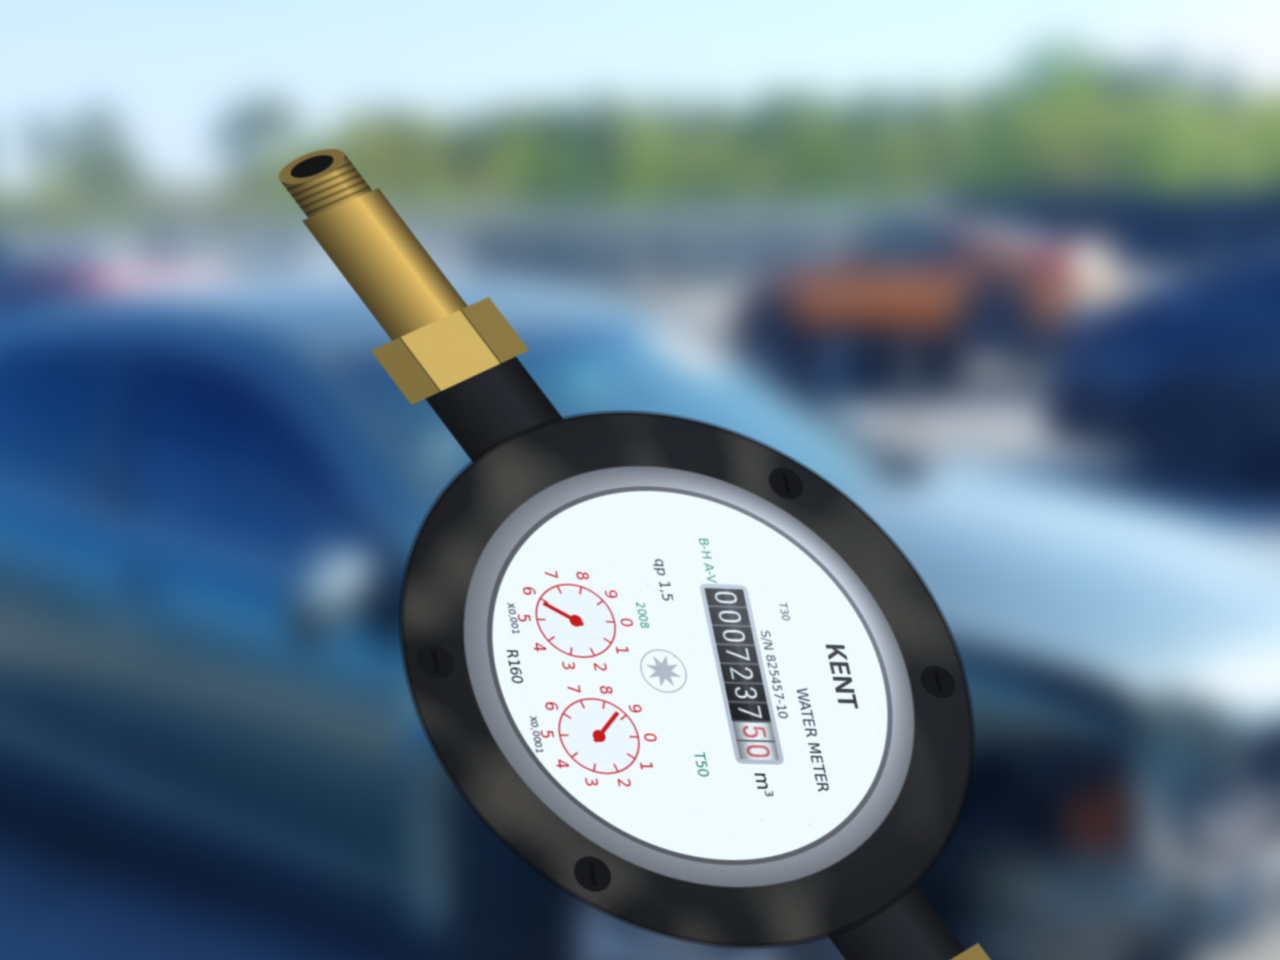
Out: 7237.5058 m³
